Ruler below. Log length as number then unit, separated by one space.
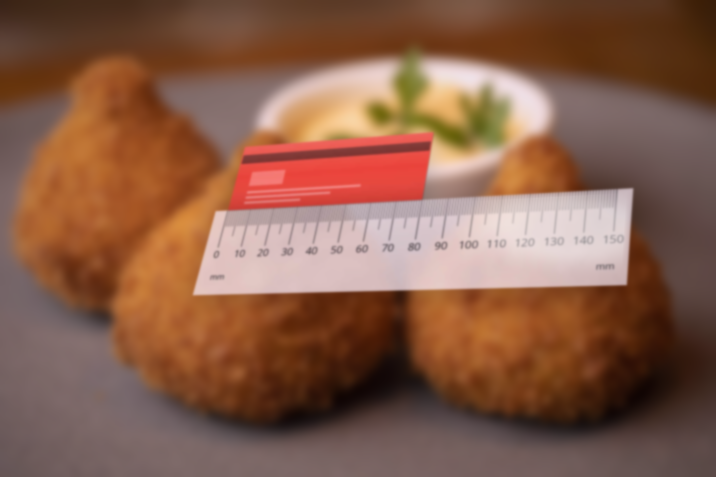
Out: 80 mm
